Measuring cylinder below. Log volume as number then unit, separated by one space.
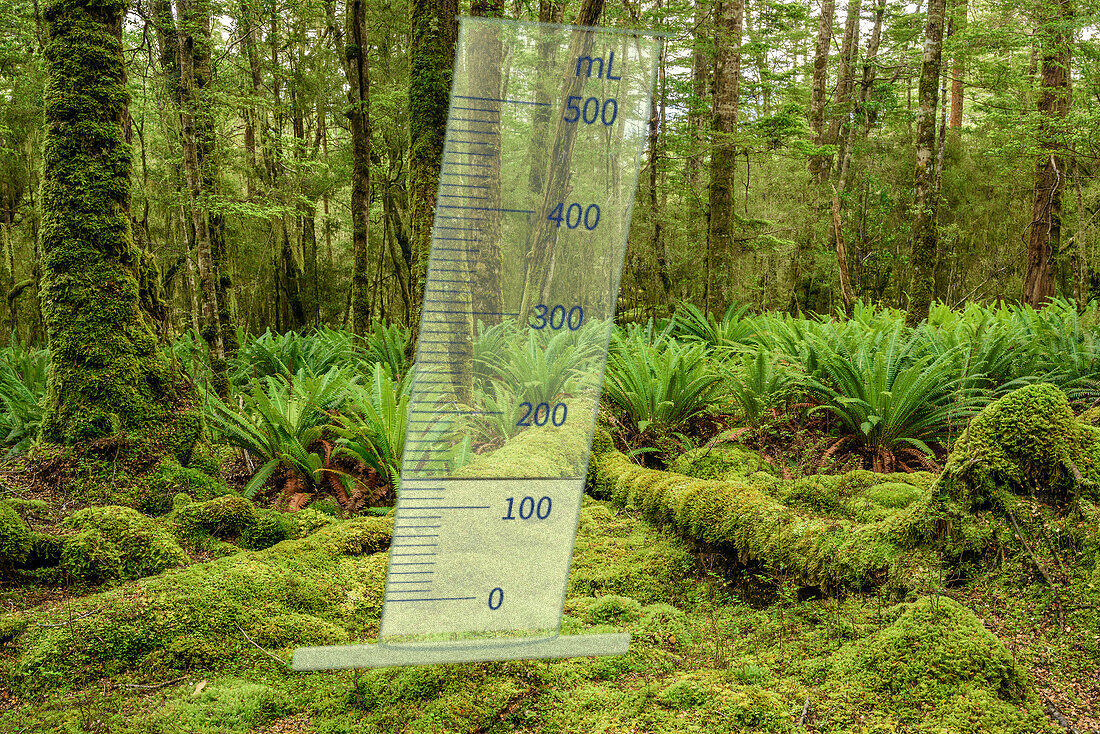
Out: 130 mL
